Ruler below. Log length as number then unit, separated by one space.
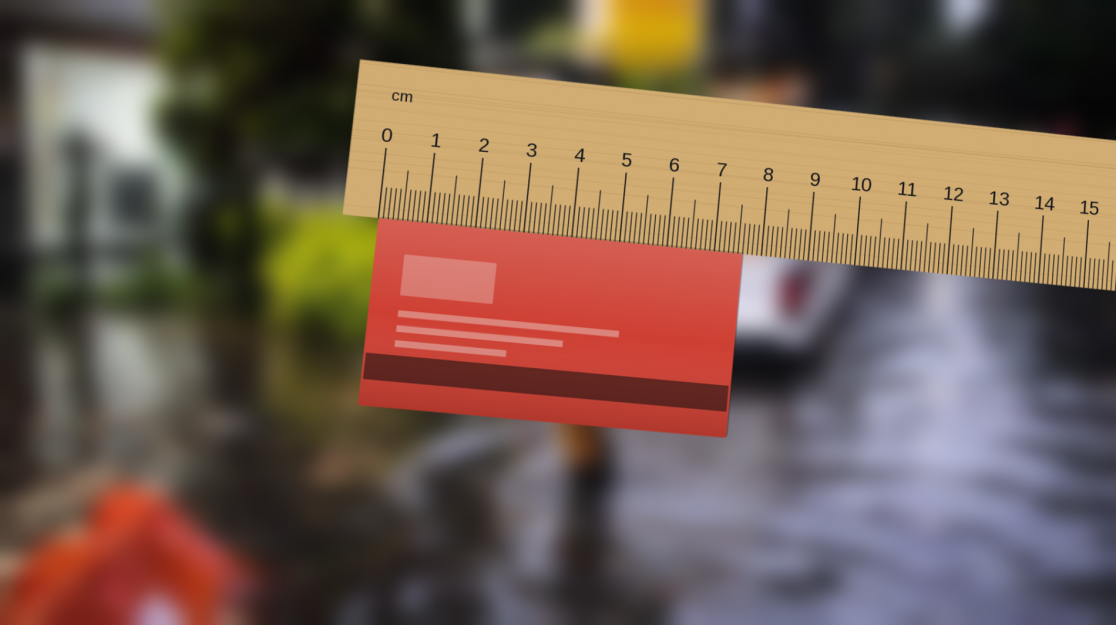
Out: 7.6 cm
